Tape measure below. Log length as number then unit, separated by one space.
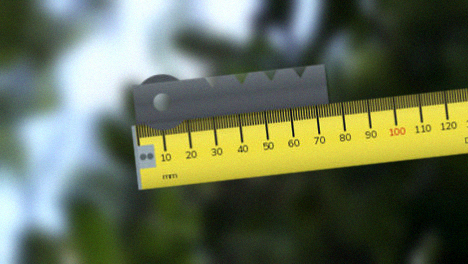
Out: 75 mm
